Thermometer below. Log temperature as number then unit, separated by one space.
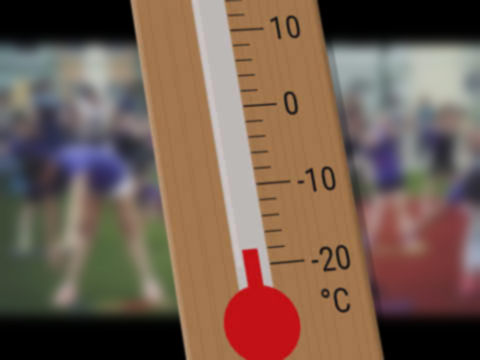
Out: -18 °C
